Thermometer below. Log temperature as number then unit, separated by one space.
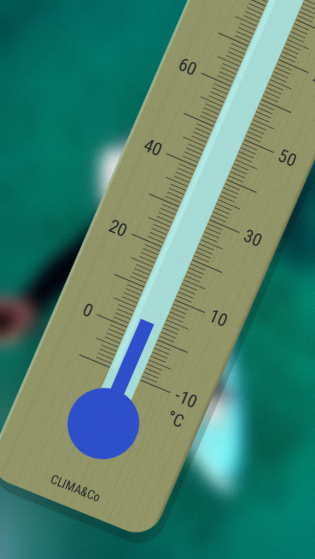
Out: 3 °C
